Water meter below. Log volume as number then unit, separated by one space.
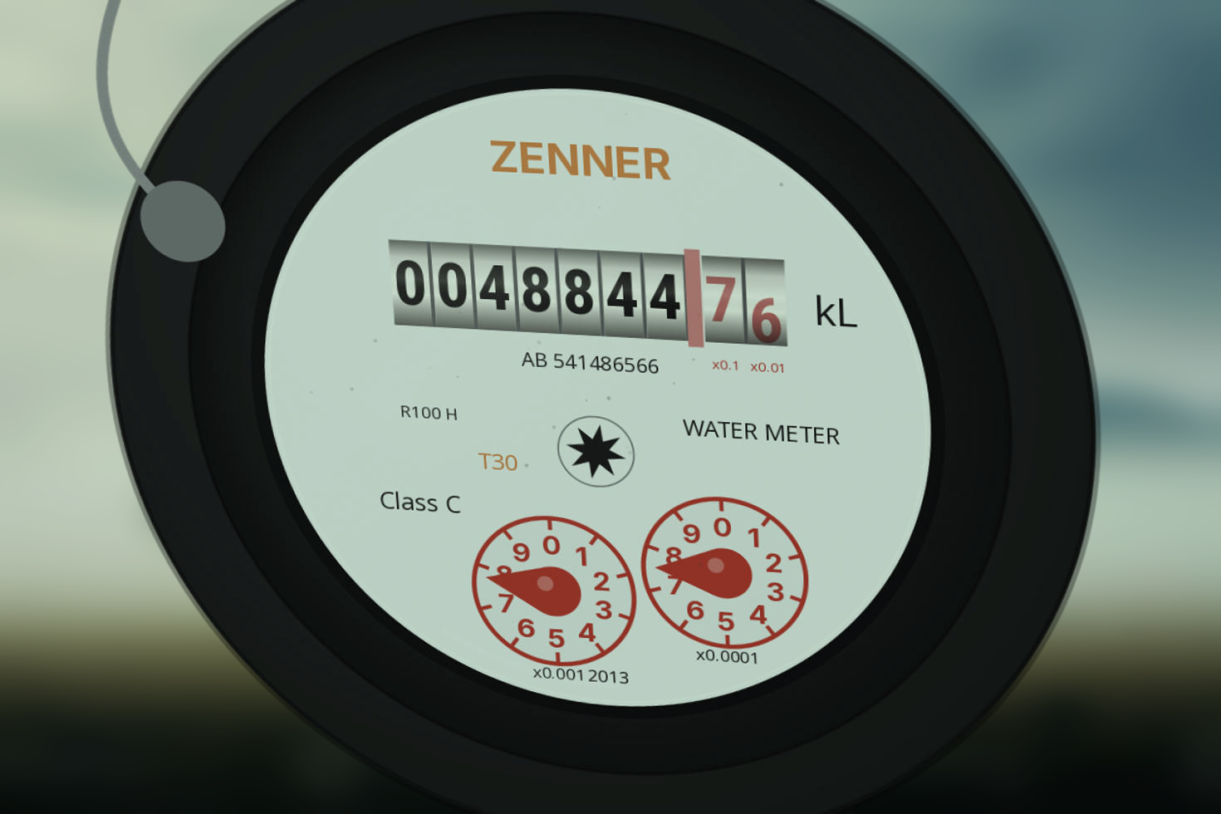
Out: 48844.7577 kL
